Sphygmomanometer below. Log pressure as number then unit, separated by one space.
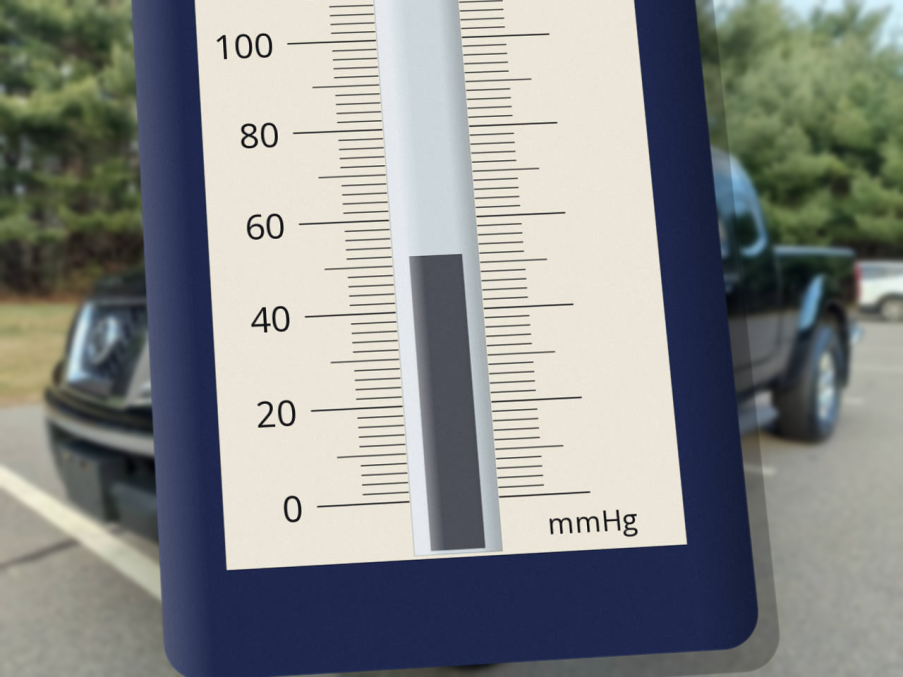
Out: 52 mmHg
